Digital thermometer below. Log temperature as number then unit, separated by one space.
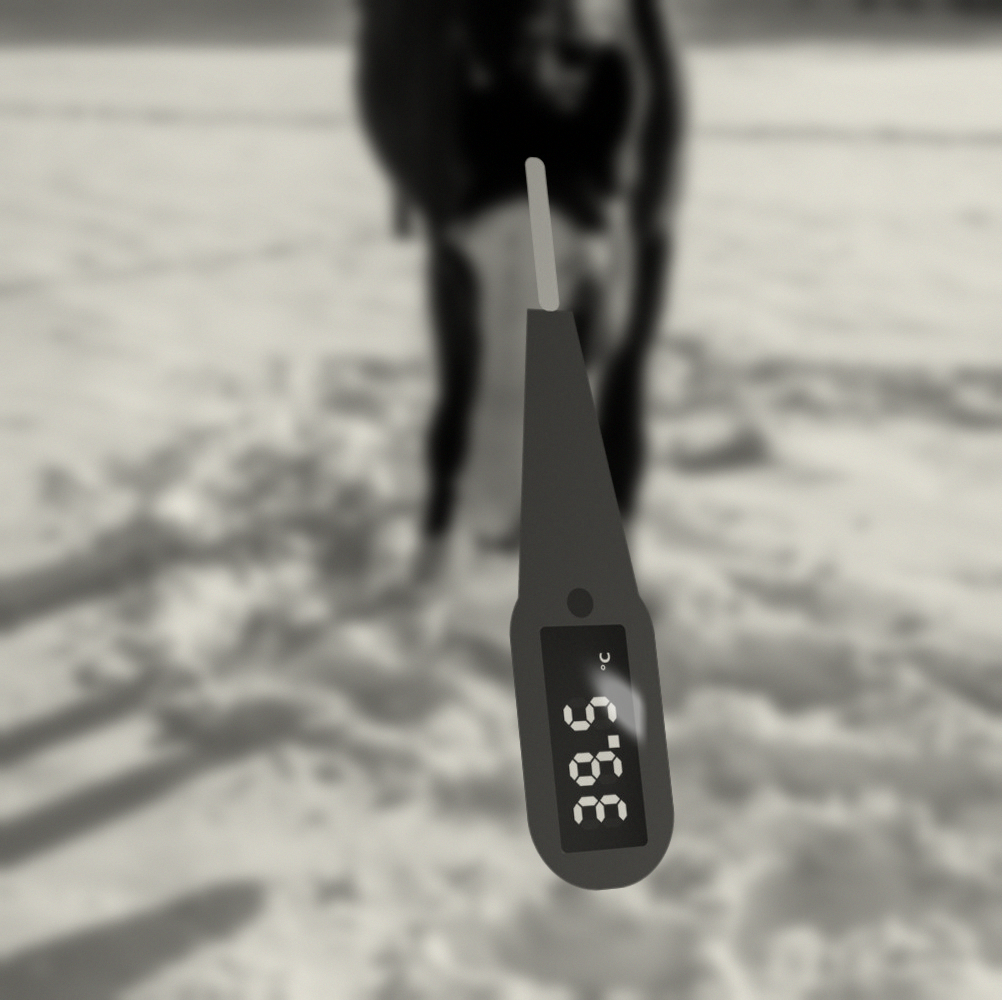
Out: 39.5 °C
